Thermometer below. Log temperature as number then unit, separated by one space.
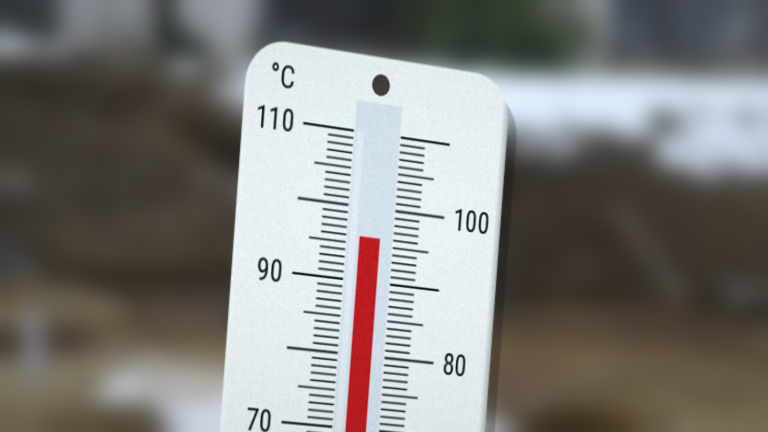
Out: 96 °C
